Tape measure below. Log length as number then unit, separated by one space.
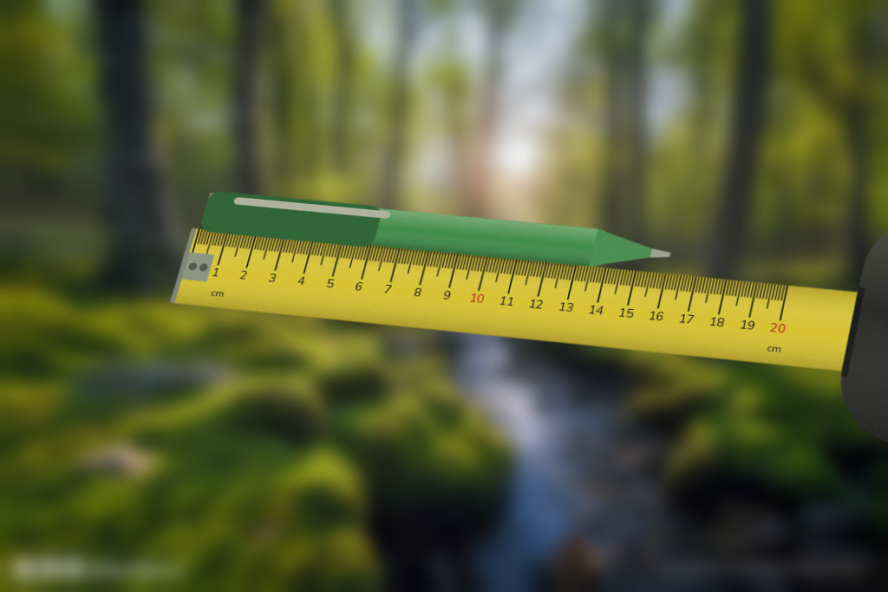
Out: 16 cm
